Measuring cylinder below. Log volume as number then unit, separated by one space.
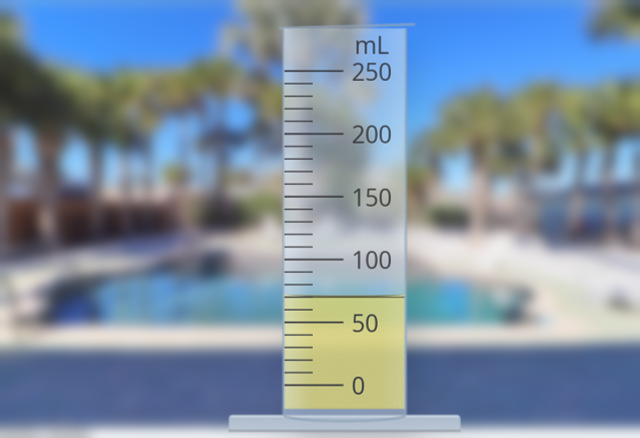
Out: 70 mL
